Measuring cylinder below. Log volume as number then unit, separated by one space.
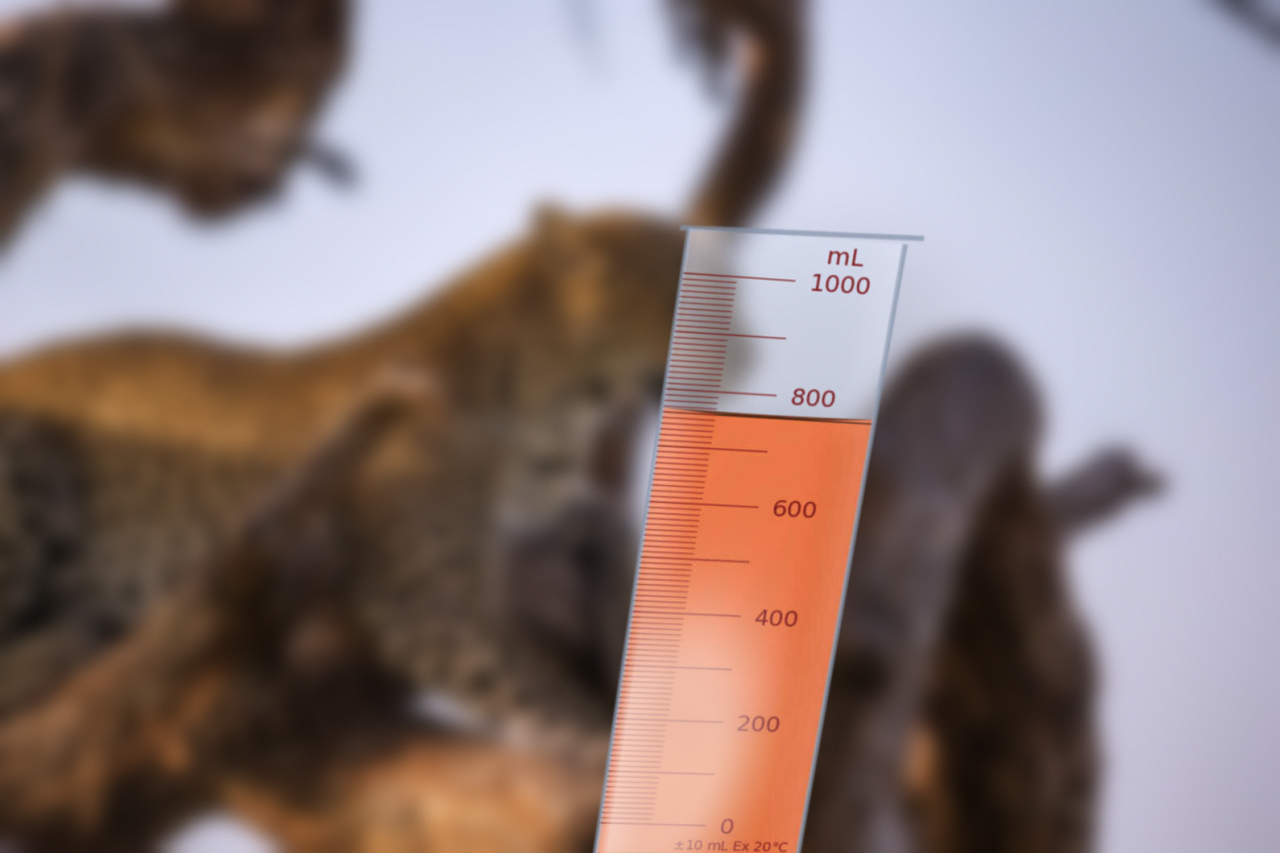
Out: 760 mL
